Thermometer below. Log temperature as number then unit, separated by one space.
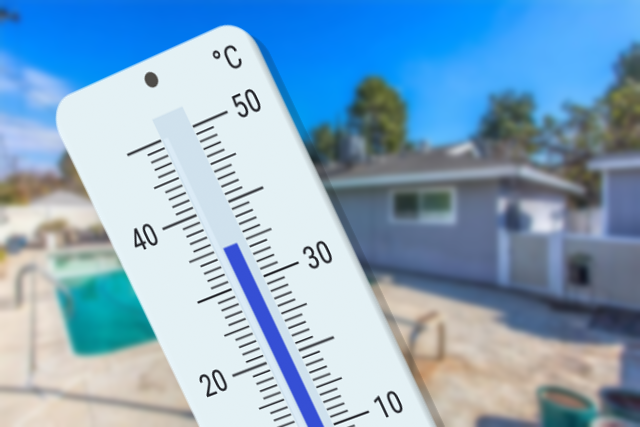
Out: 35 °C
